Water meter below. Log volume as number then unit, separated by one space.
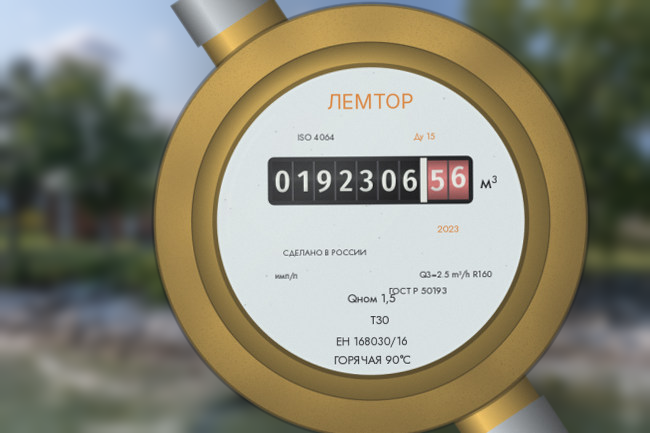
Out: 192306.56 m³
